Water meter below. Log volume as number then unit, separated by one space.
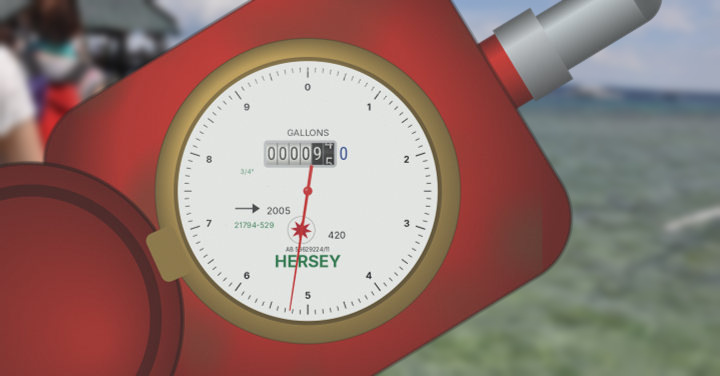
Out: 945.2 gal
